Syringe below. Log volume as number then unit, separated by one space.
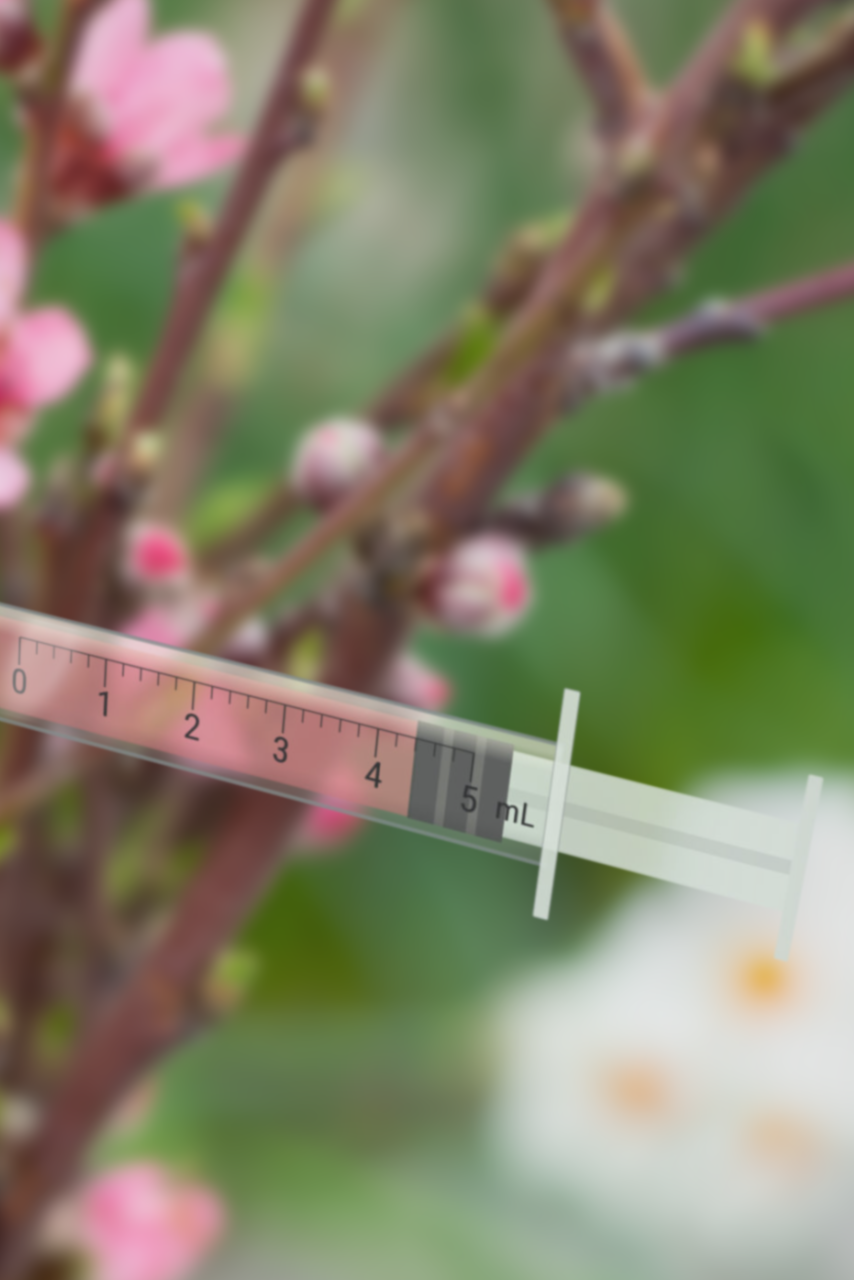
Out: 4.4 mL
